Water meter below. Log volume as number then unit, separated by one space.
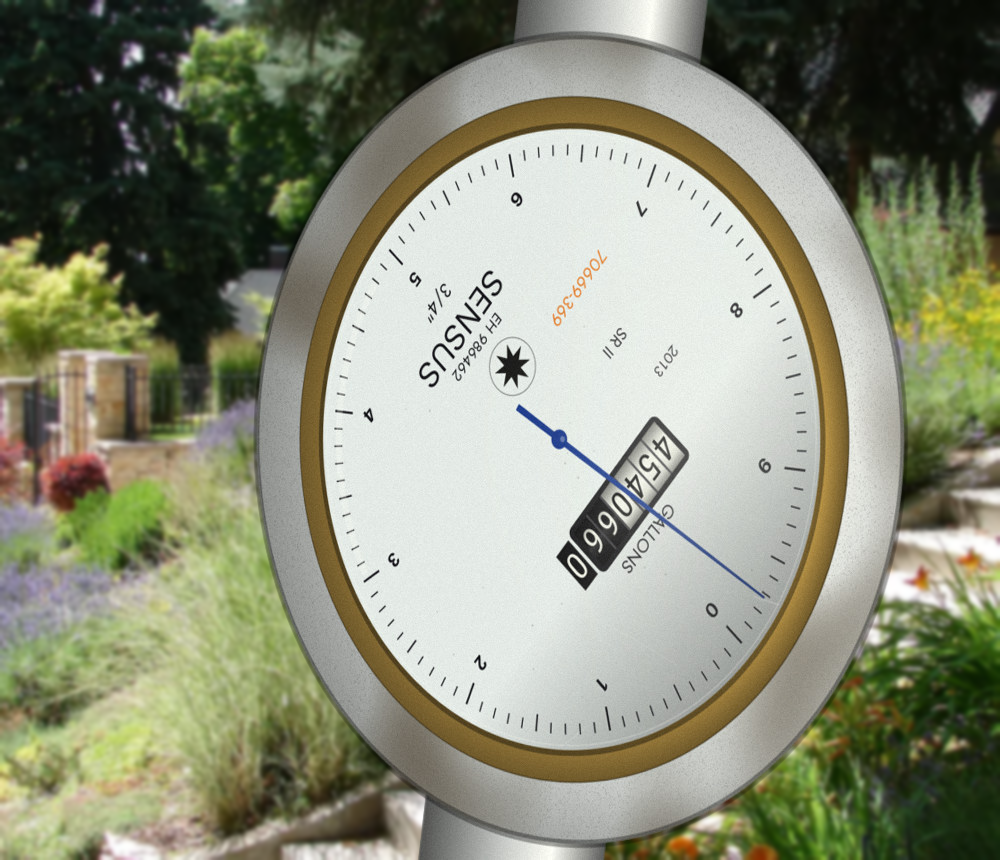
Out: 4540659.7 gal
